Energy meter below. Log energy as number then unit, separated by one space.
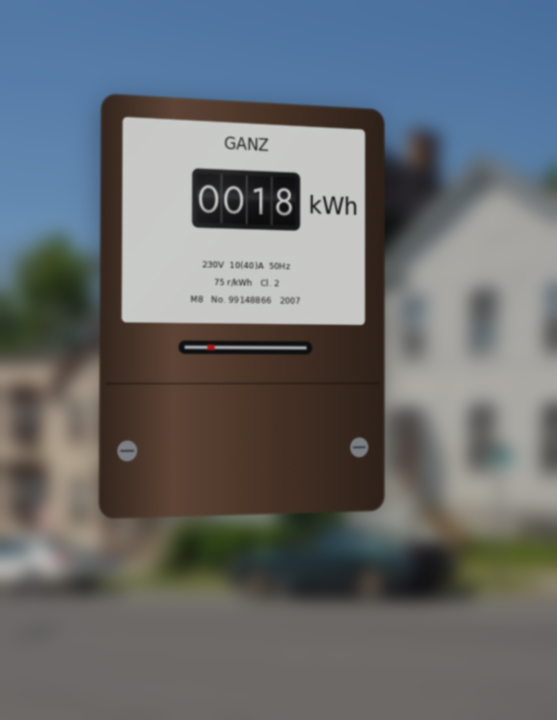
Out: 18 kWh
